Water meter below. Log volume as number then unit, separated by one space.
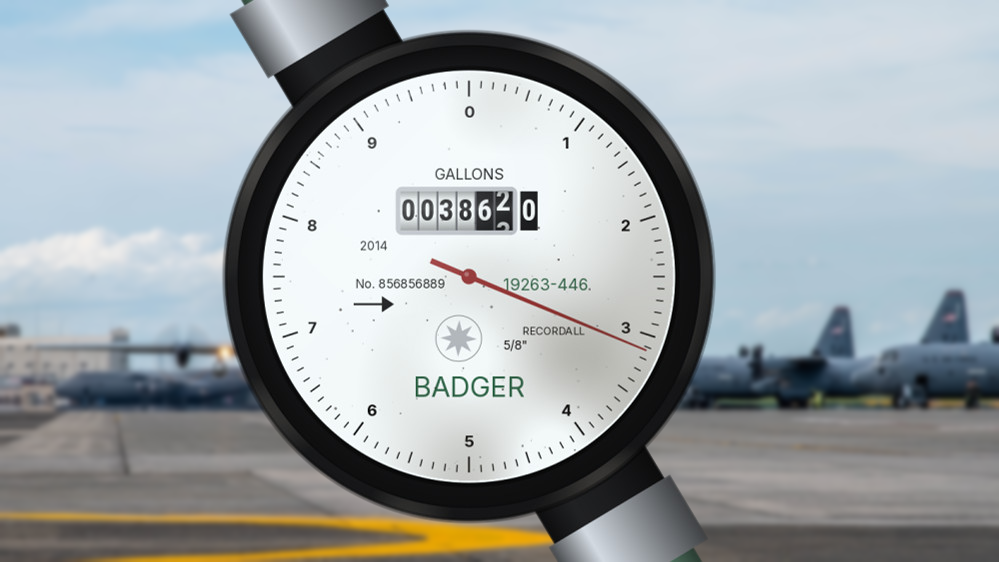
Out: 38623.1 gal
